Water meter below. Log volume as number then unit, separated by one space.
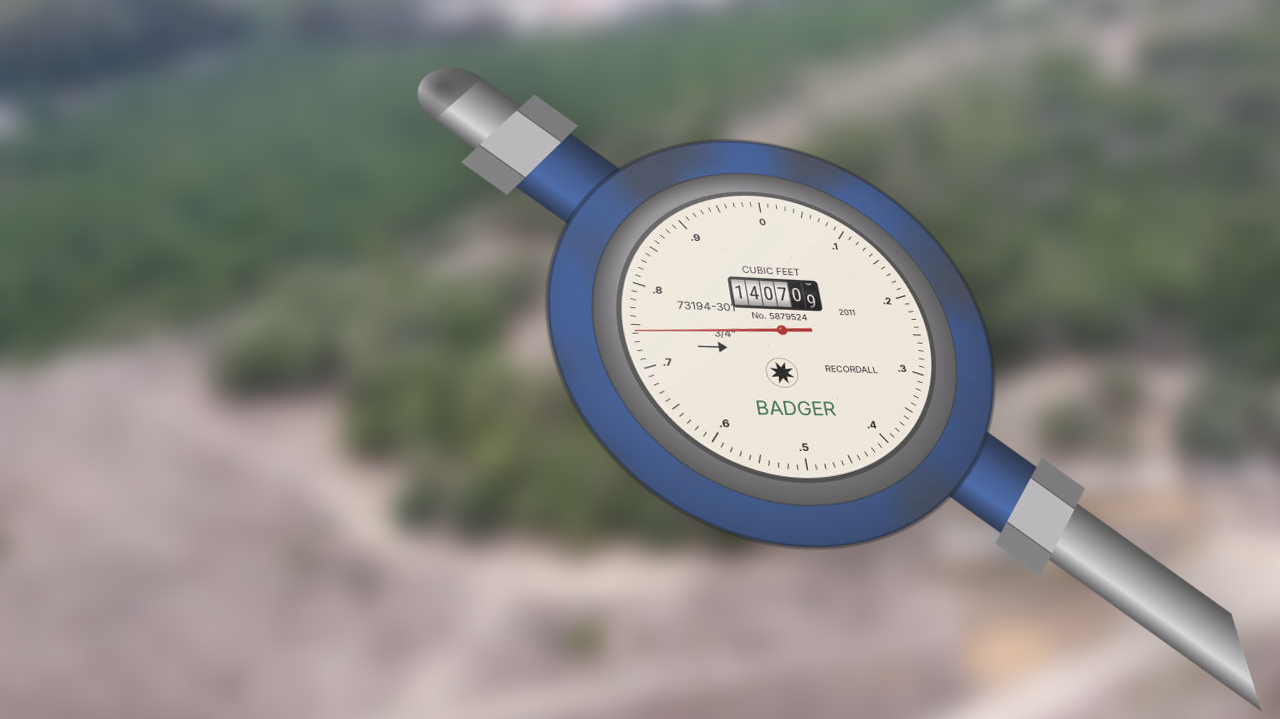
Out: 140708.74 ft³
